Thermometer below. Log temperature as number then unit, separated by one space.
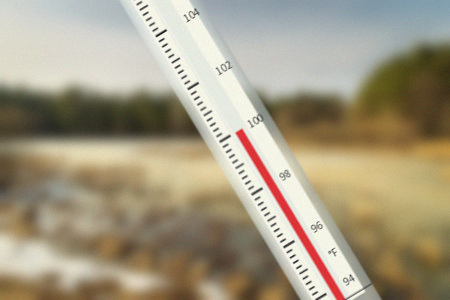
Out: 100 °F
